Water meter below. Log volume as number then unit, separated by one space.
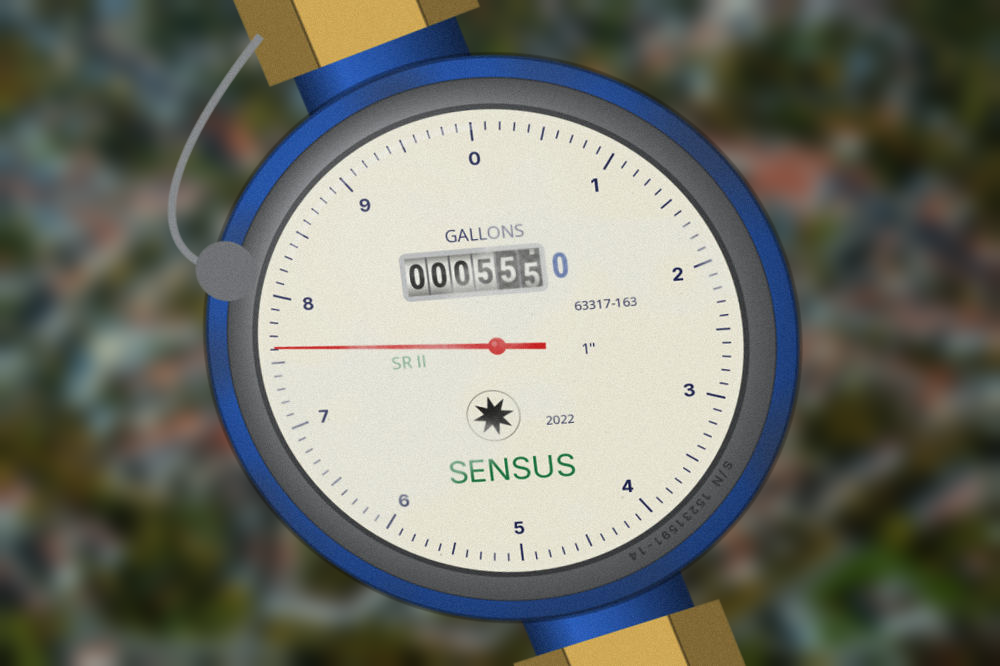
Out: 5547.6 gal
